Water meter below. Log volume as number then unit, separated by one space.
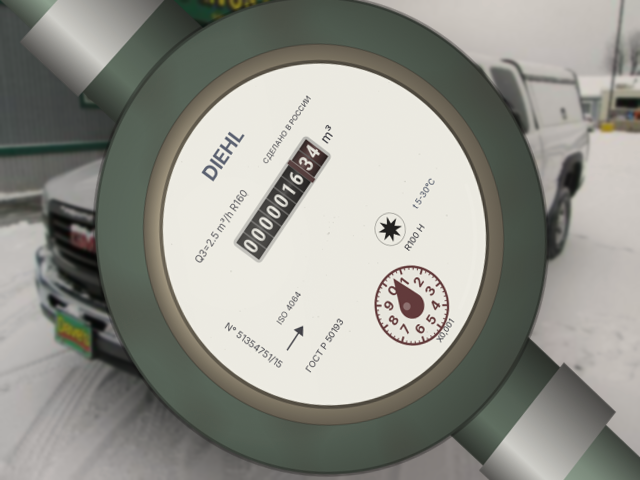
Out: 16.340 m³
